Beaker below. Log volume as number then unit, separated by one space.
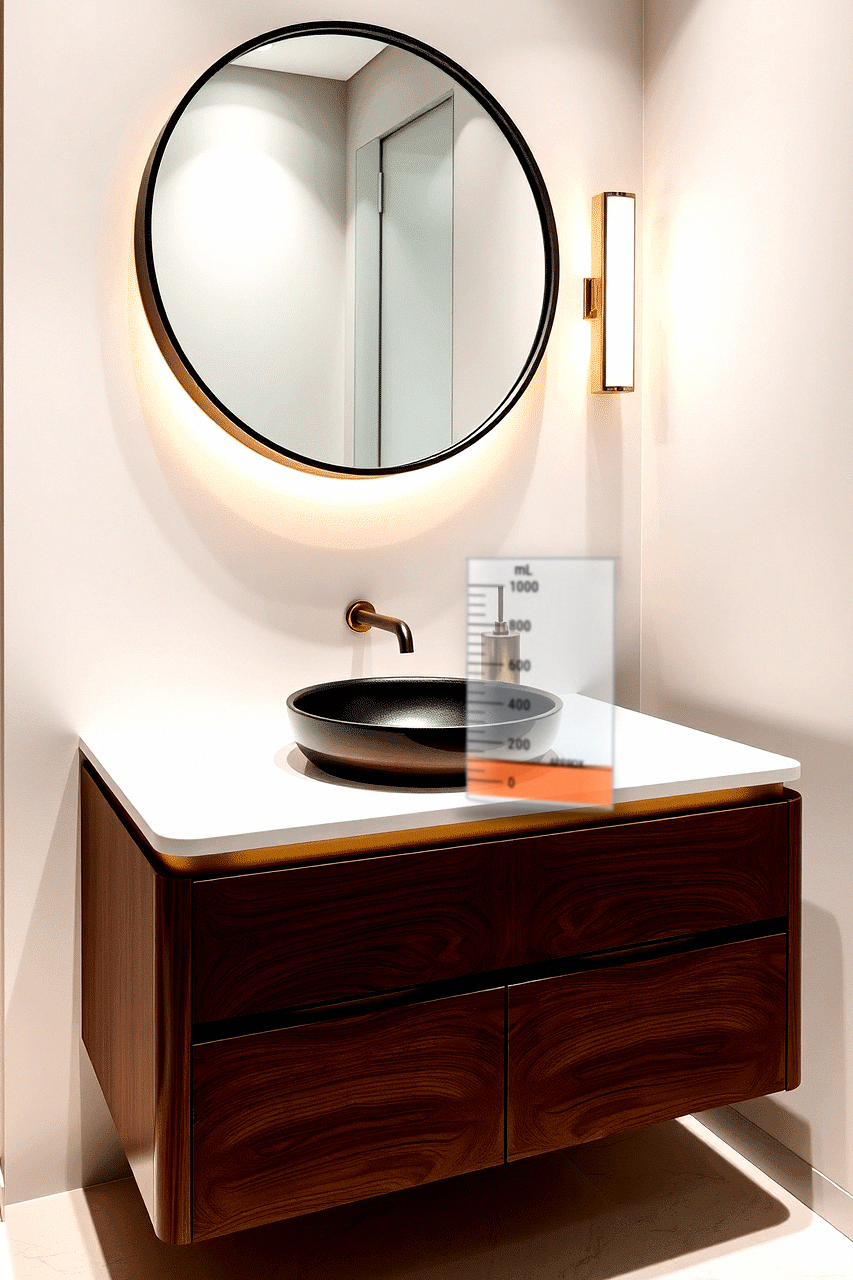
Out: 100 mL
